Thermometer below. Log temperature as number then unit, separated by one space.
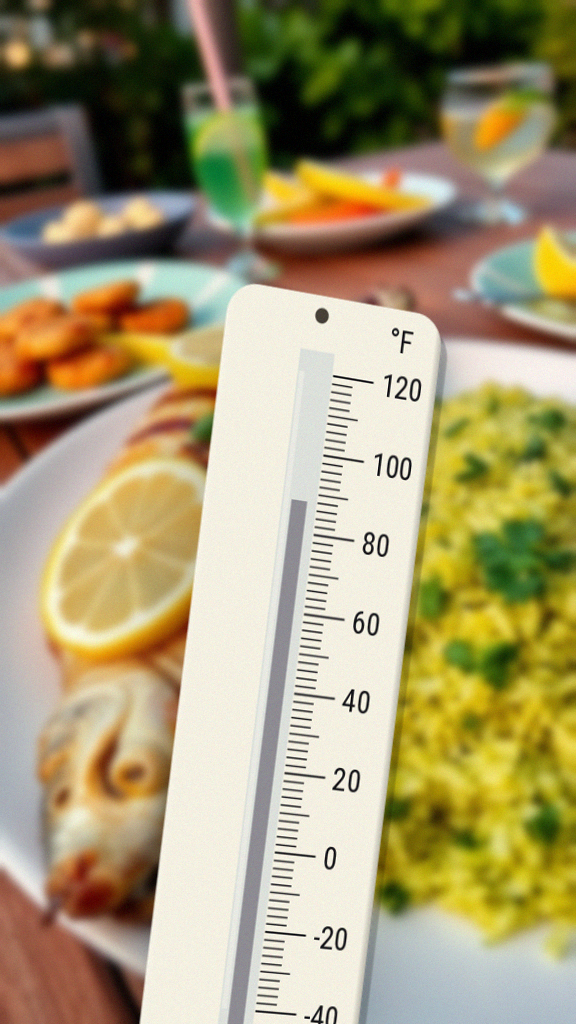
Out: 88 °F
